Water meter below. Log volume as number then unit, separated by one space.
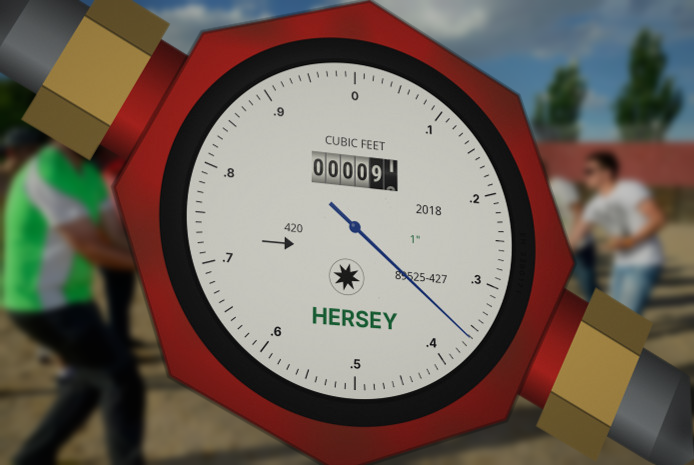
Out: 91.36 ft³
